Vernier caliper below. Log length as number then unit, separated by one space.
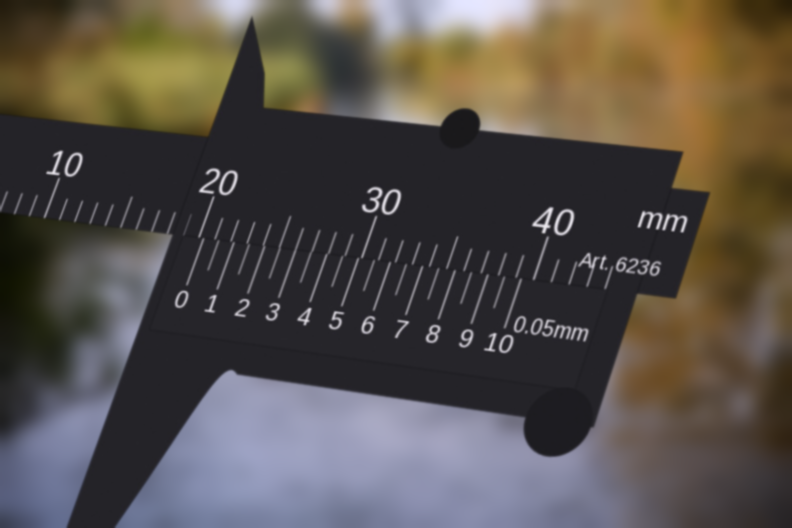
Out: 20.3 mm
